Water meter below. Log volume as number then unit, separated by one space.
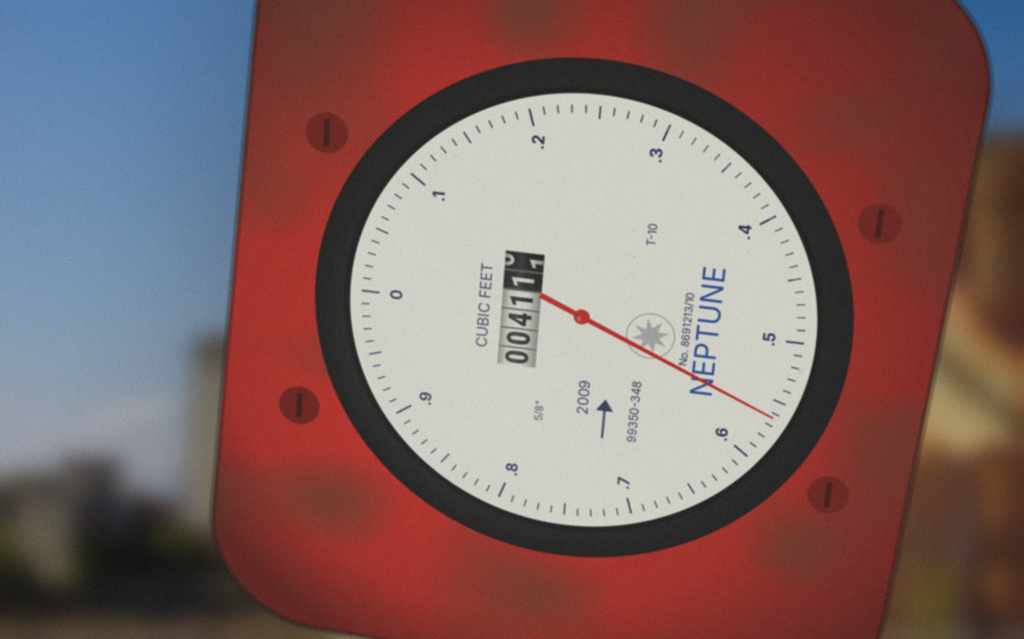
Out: 4110.56 ft³
